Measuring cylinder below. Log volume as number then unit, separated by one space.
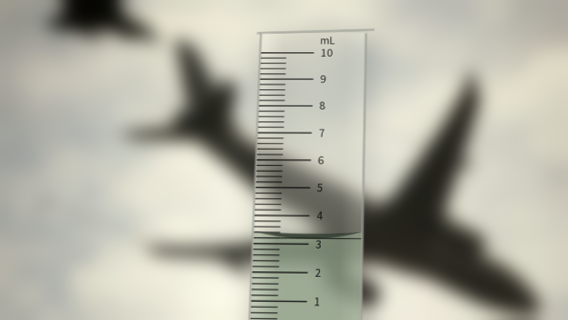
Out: 3.2 mL
